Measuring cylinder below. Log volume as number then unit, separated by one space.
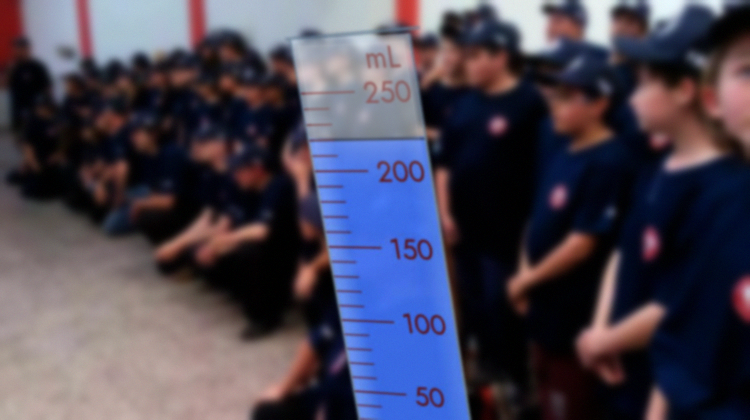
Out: 220 mL
